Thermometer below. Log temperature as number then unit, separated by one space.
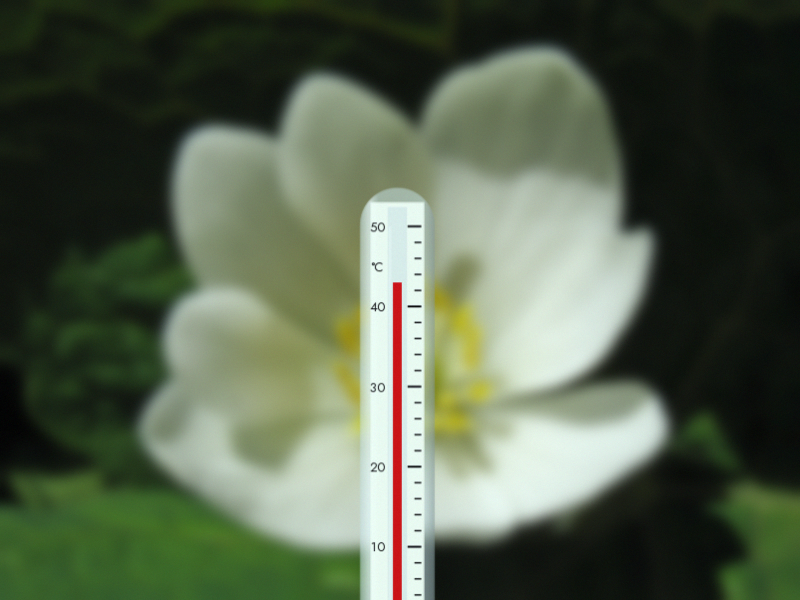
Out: 43 °C
